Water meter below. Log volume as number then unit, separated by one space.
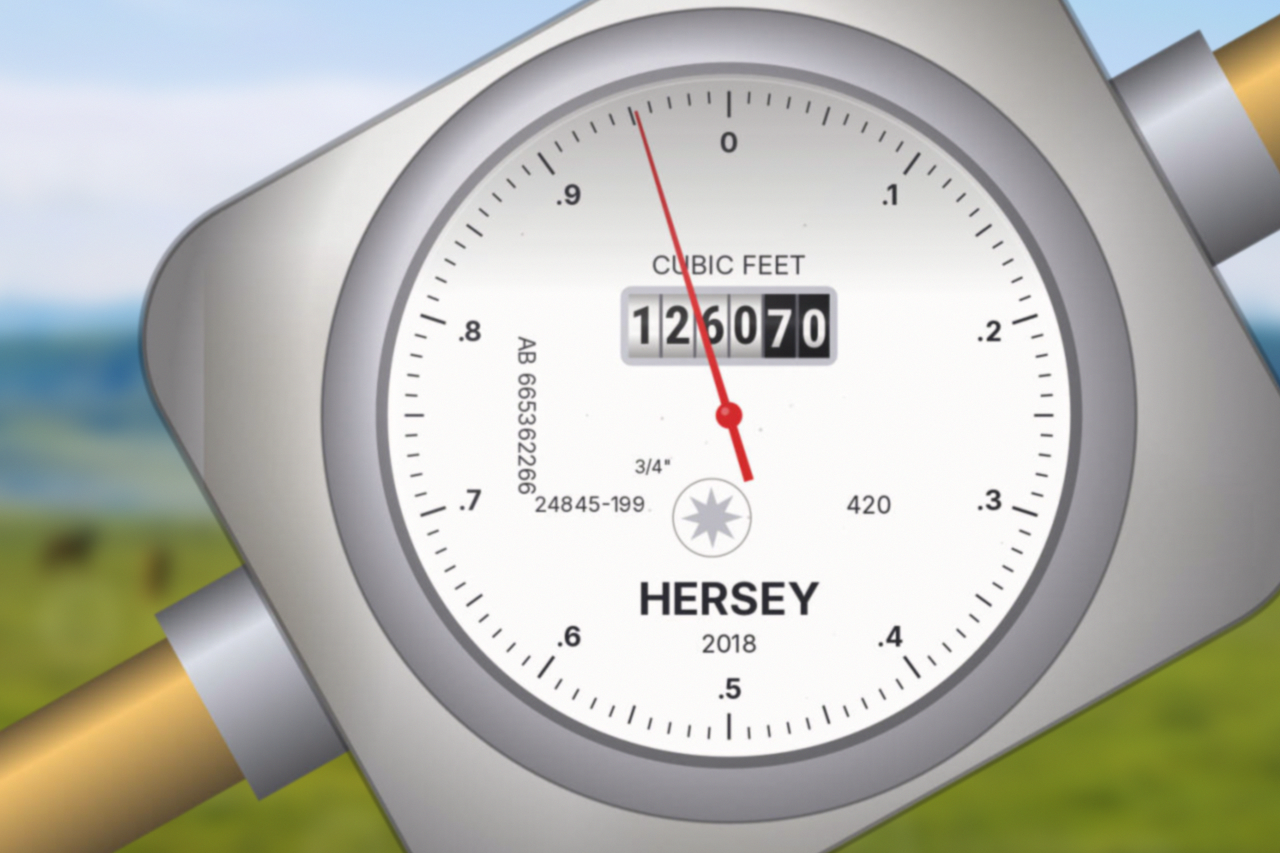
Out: 126069.95 ft³
